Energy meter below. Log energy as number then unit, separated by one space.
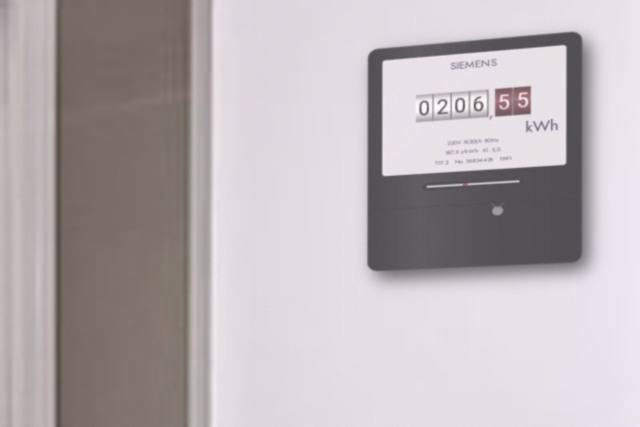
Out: 206.55 kWh
